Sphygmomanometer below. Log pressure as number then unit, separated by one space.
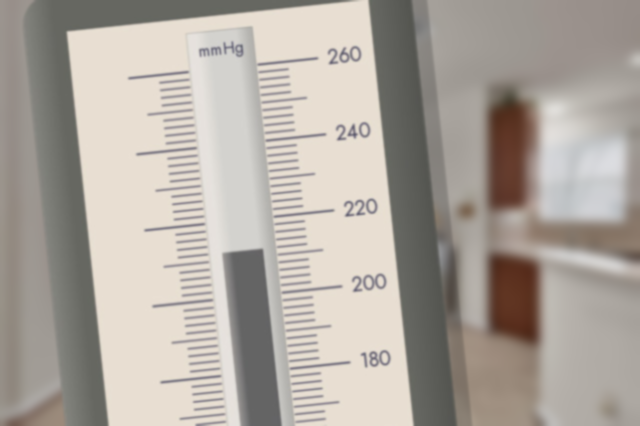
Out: 212 mmHg
